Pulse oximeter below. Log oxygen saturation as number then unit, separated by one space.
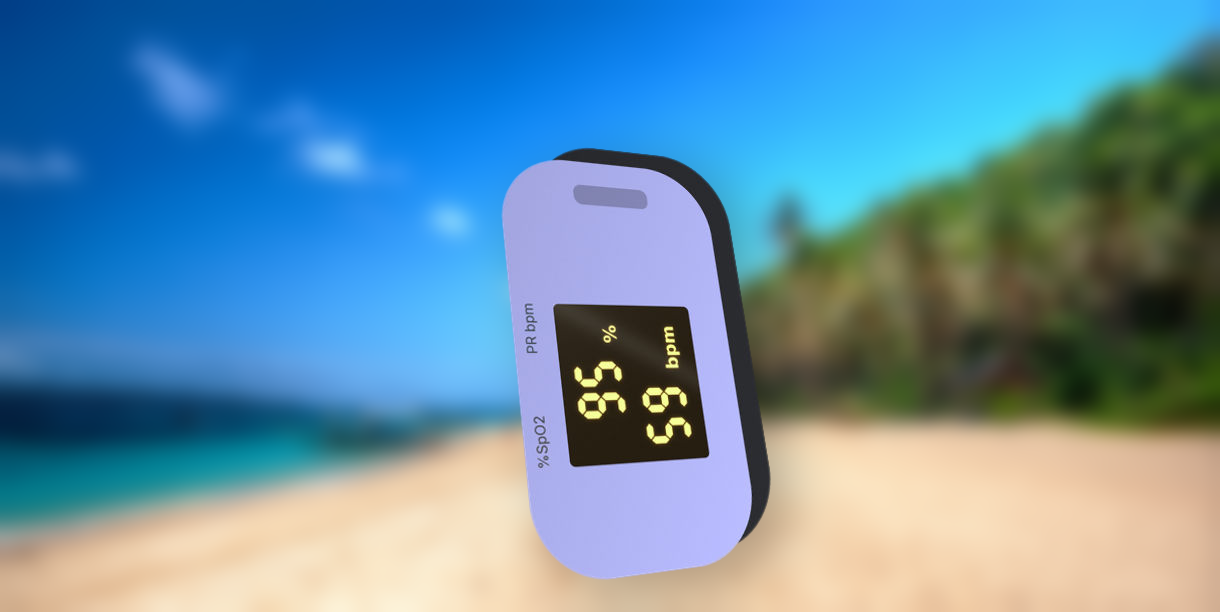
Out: 95 %
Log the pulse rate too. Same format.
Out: 59 bpm
